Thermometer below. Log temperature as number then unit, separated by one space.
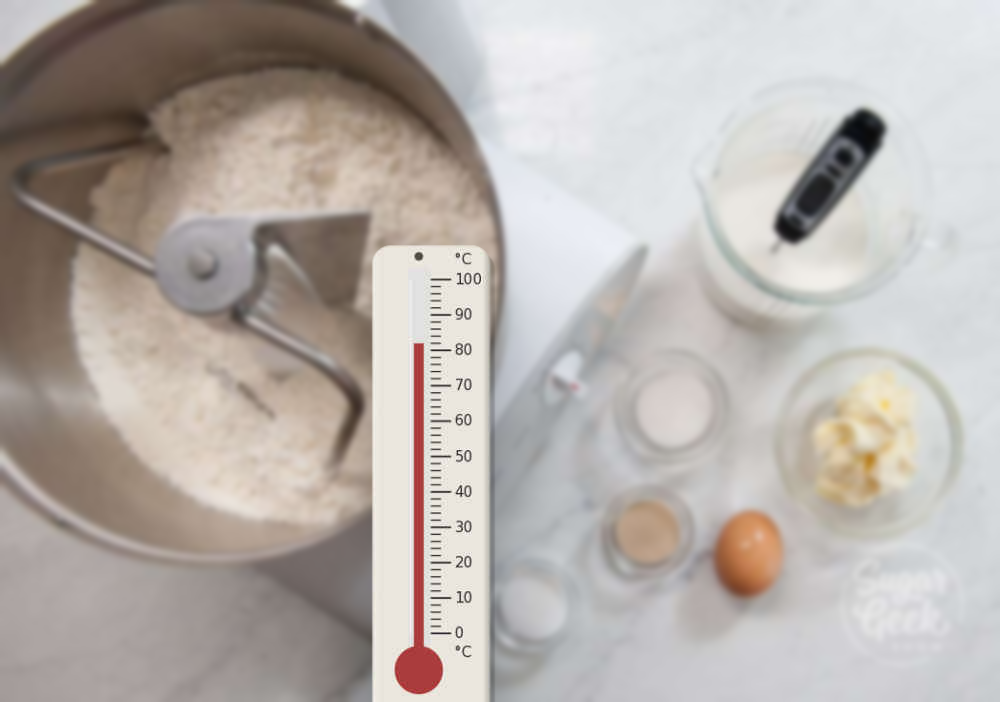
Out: 82 °C
